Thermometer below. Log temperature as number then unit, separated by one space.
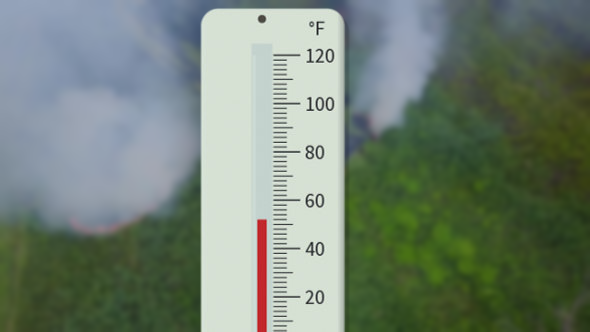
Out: 52 °F
